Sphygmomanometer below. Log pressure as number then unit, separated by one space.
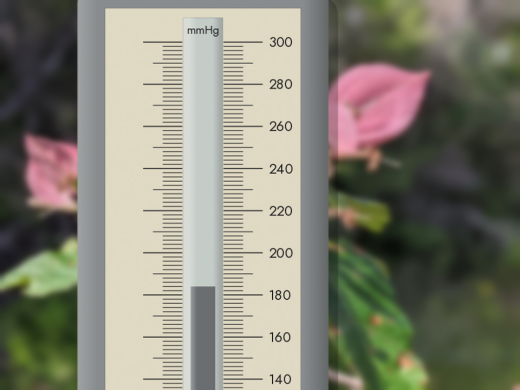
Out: 184 mmHg
